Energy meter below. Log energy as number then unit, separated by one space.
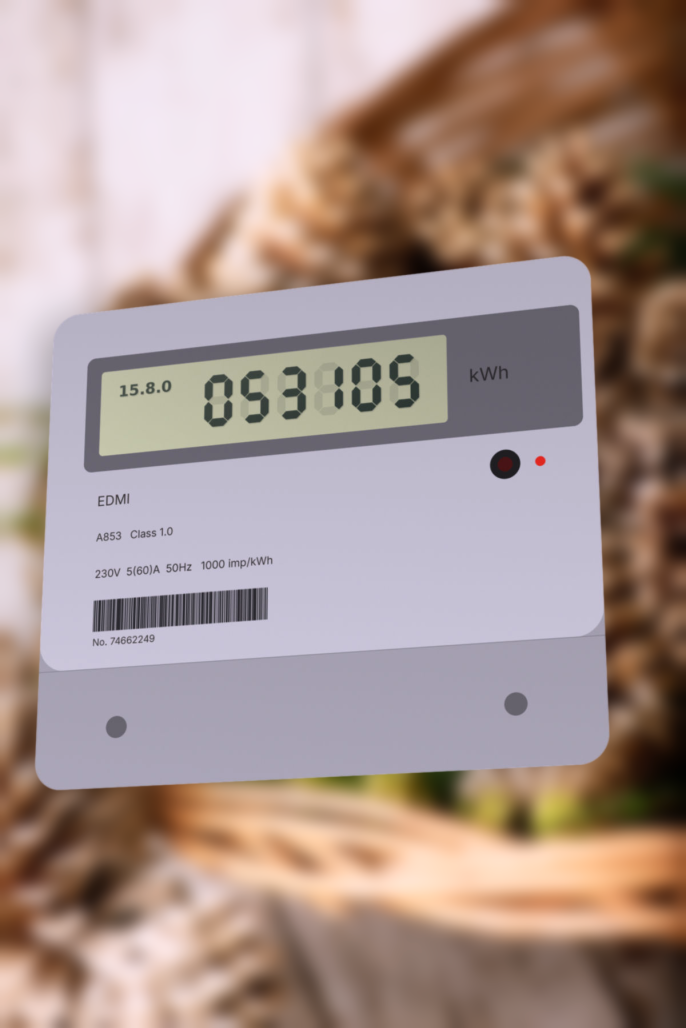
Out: 53105 kWh
